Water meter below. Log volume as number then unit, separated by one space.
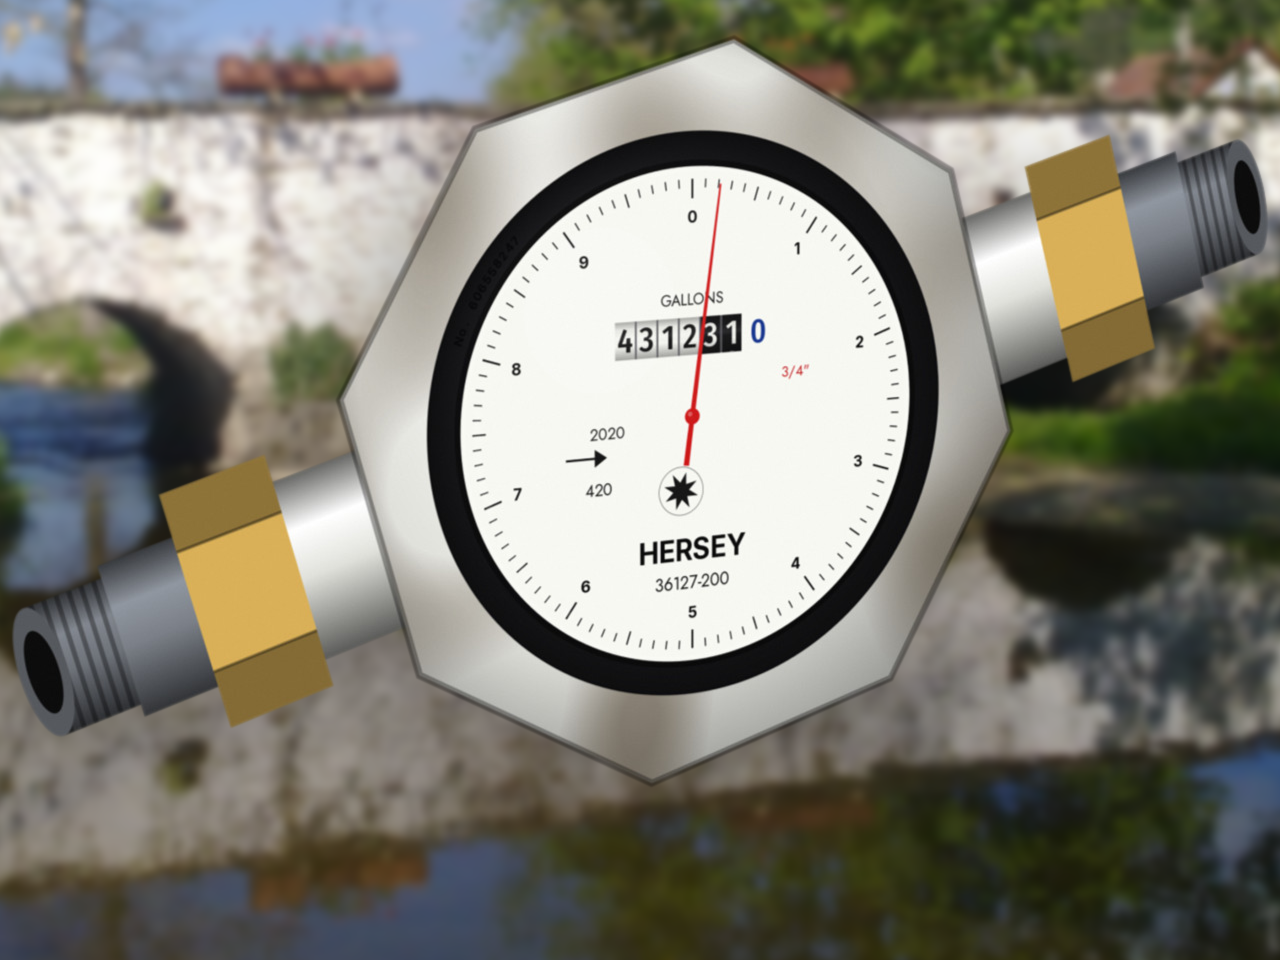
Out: 4312310.2 gal
